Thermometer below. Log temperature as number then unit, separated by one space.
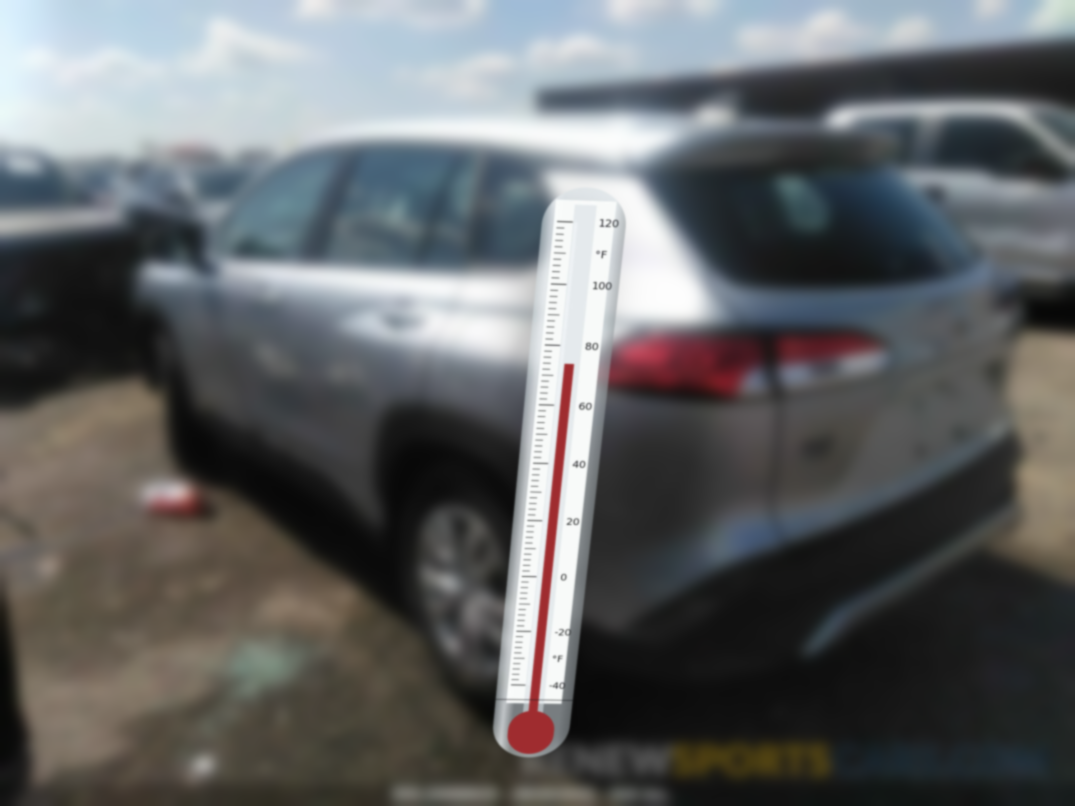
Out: 74 °F
